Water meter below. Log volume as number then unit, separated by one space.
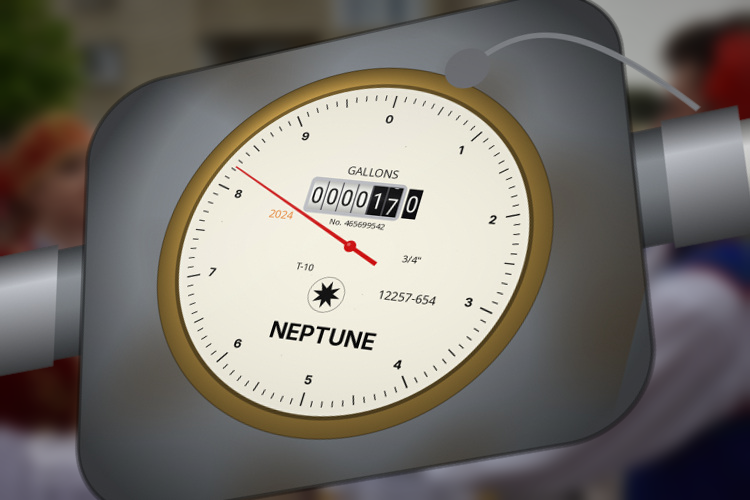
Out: 168.2 gal
